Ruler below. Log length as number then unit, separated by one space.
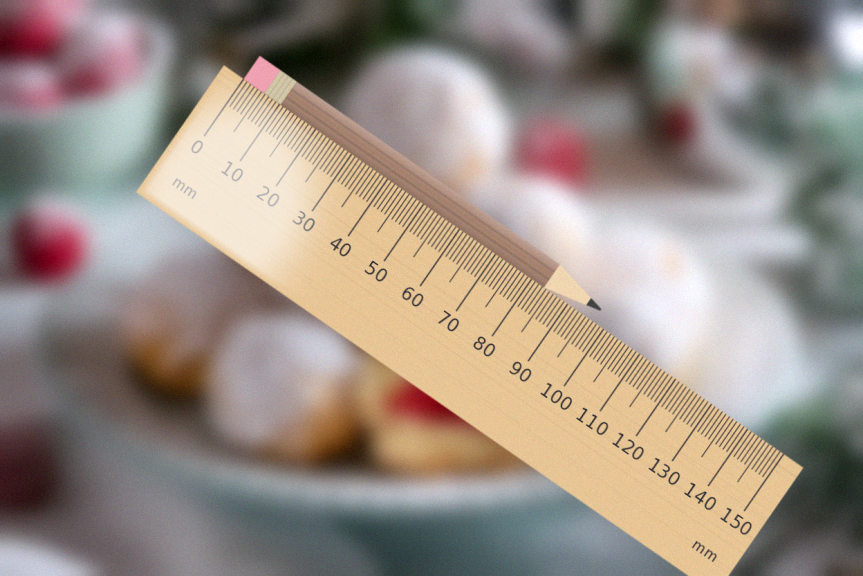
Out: 97 mm
